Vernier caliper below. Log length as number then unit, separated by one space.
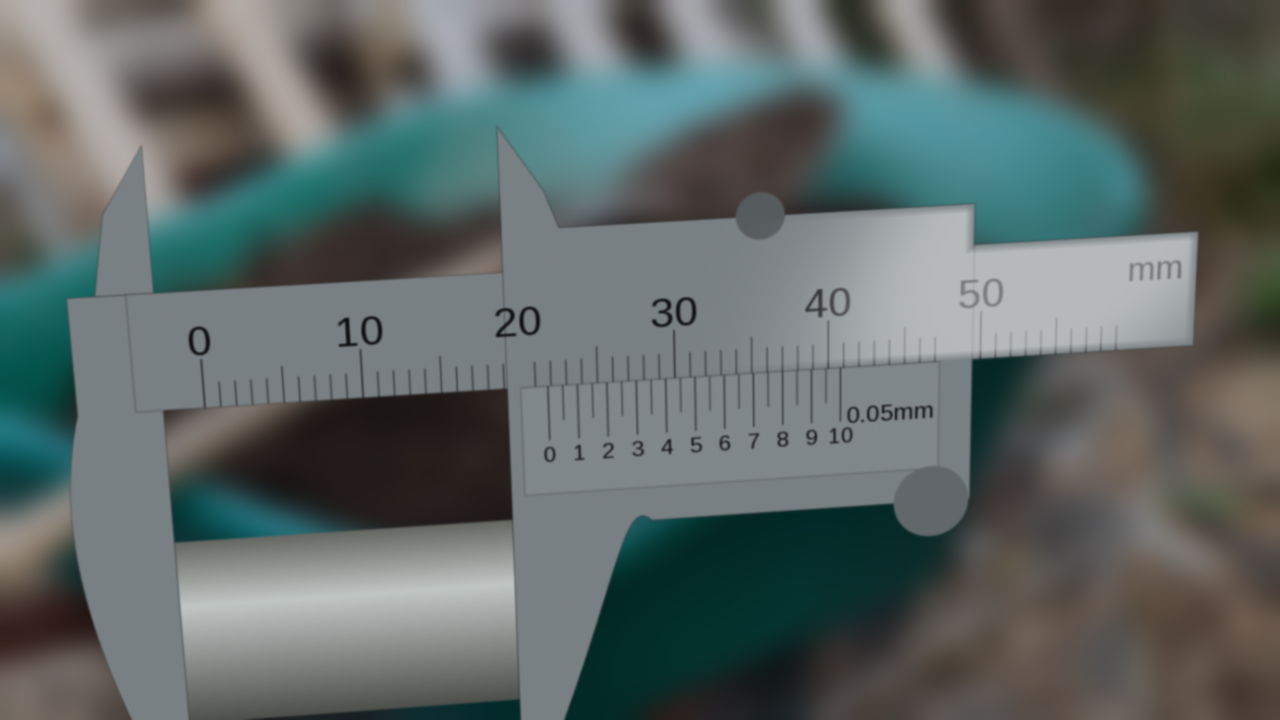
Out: 21.8 mm
